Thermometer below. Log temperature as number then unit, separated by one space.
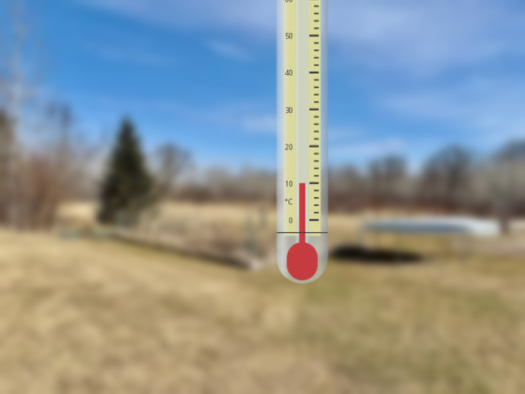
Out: 10 °C
